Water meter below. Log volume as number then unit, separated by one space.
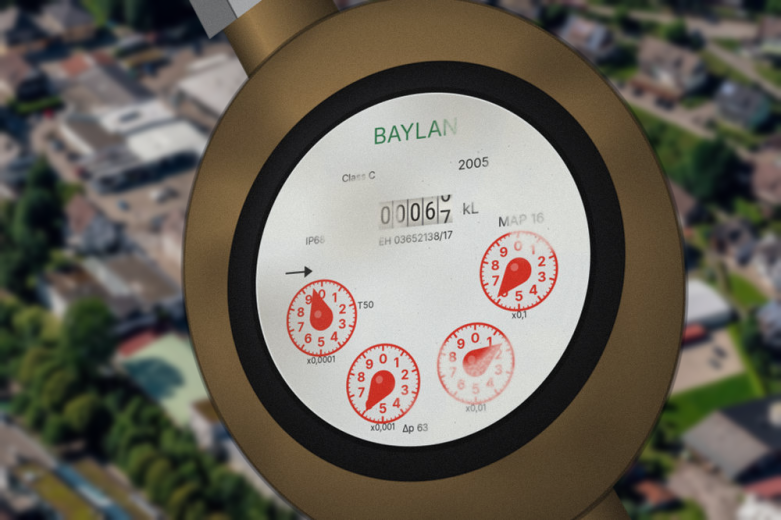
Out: 66.6159 kL
